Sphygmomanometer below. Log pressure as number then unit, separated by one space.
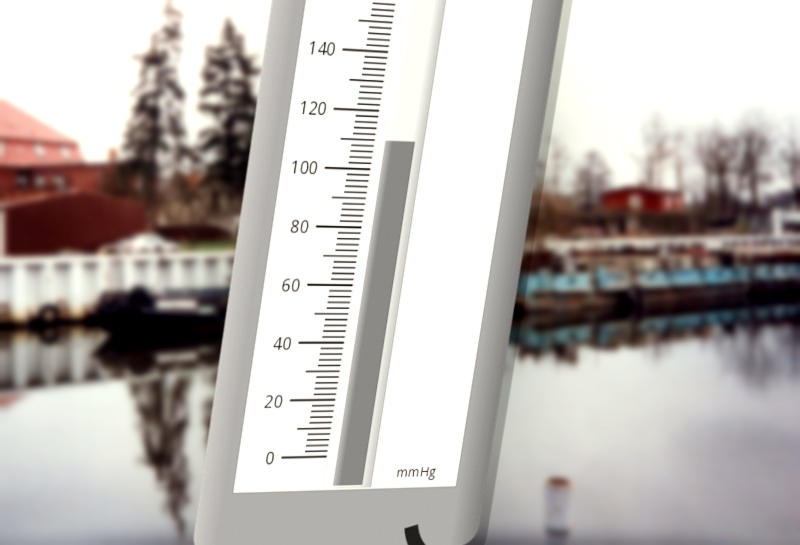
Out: 110 mmHg
